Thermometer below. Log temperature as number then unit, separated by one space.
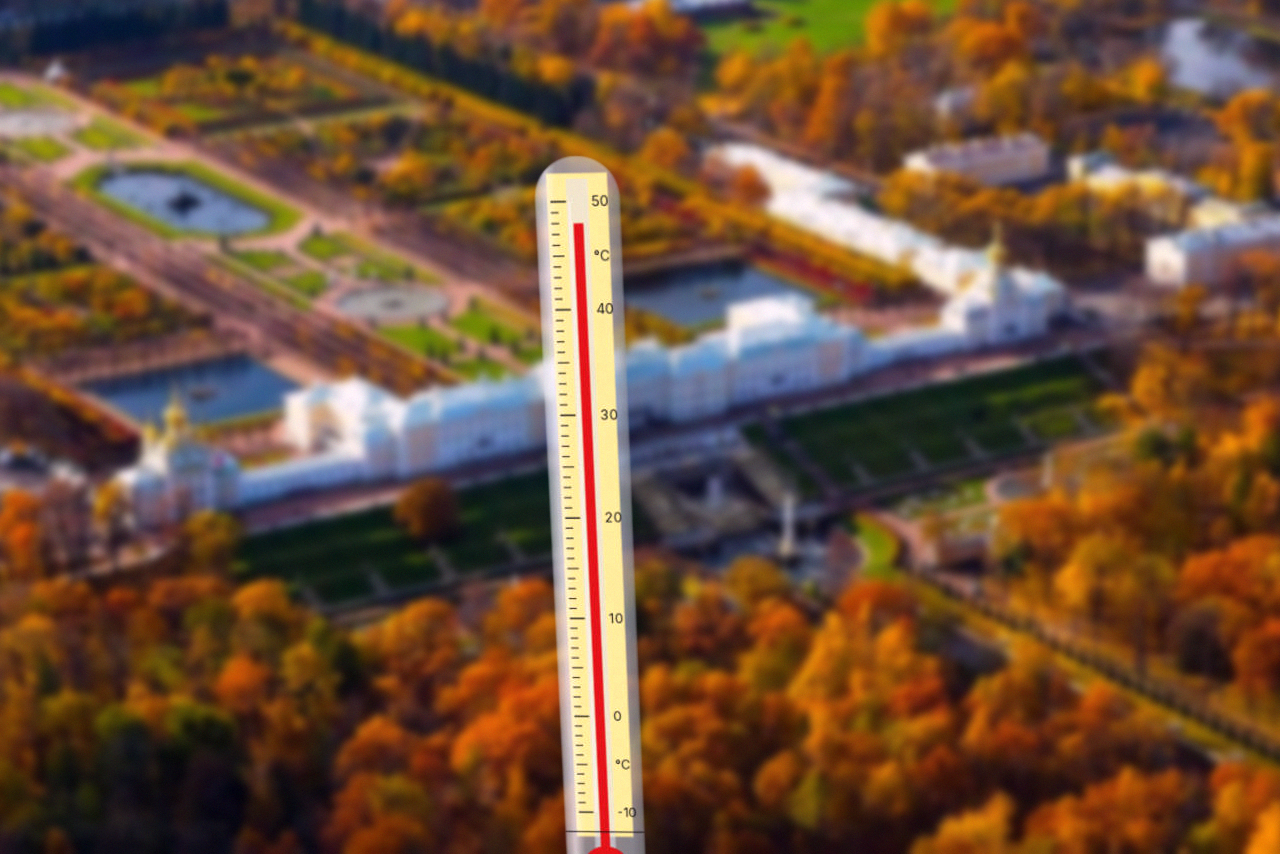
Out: 48 °C
